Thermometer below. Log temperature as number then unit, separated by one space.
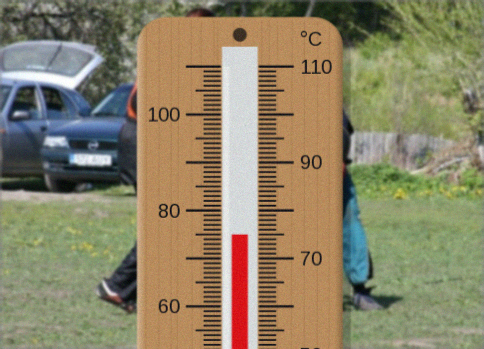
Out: 75 °C
